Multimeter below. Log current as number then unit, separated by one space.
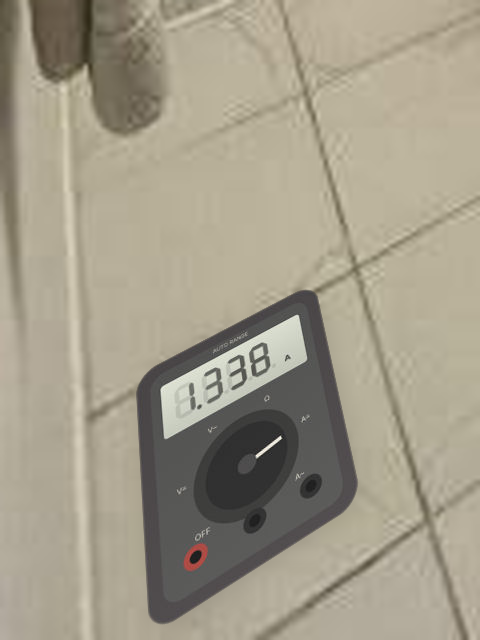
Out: 1.338 A
